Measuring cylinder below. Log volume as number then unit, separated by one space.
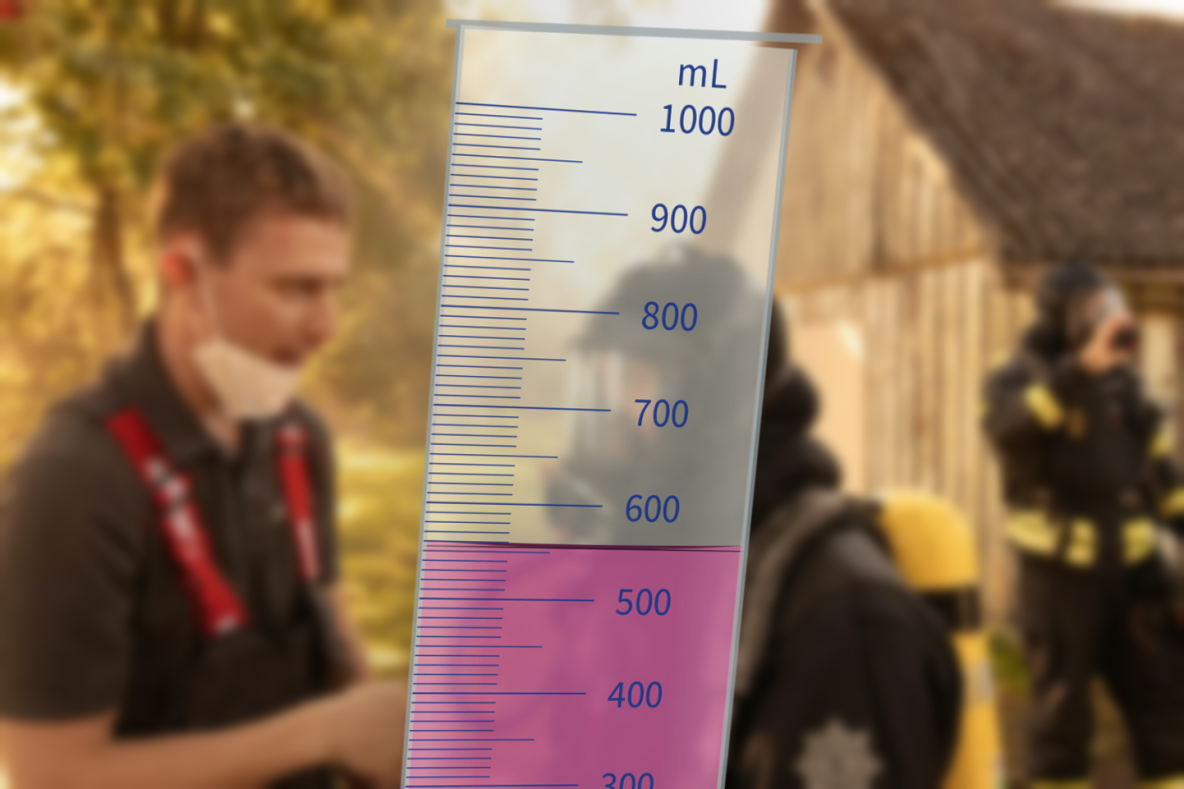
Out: 555 mL
